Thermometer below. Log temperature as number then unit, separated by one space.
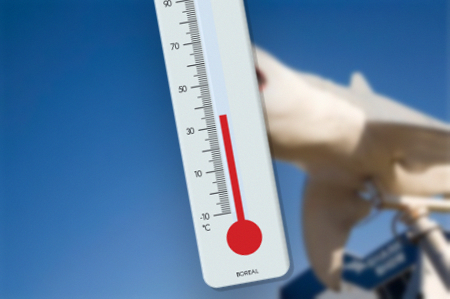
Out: 35 °C
